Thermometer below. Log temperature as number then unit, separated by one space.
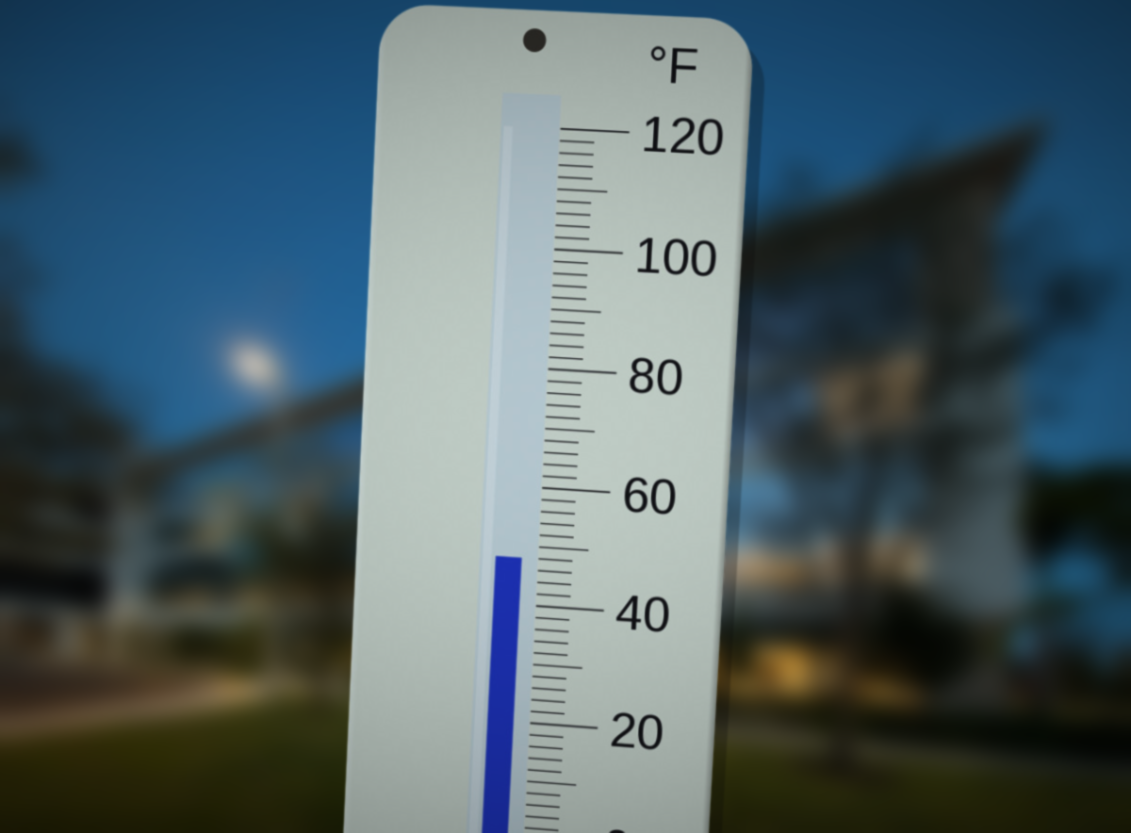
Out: 48 °F
